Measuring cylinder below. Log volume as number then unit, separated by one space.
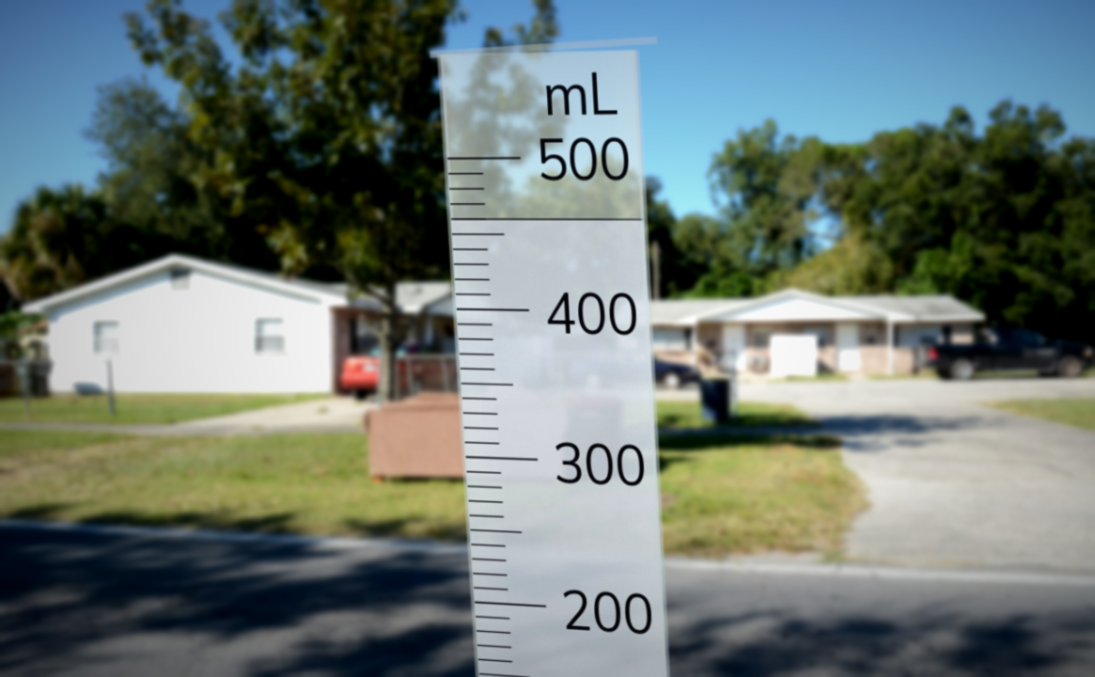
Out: 460 mL
